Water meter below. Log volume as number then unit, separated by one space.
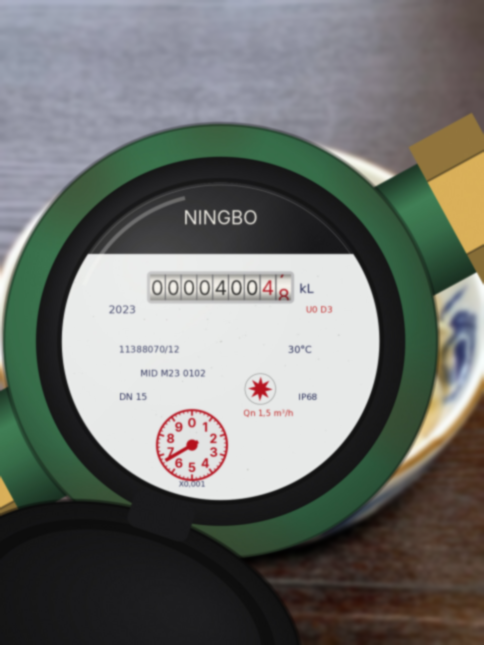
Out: 400.476 kL
